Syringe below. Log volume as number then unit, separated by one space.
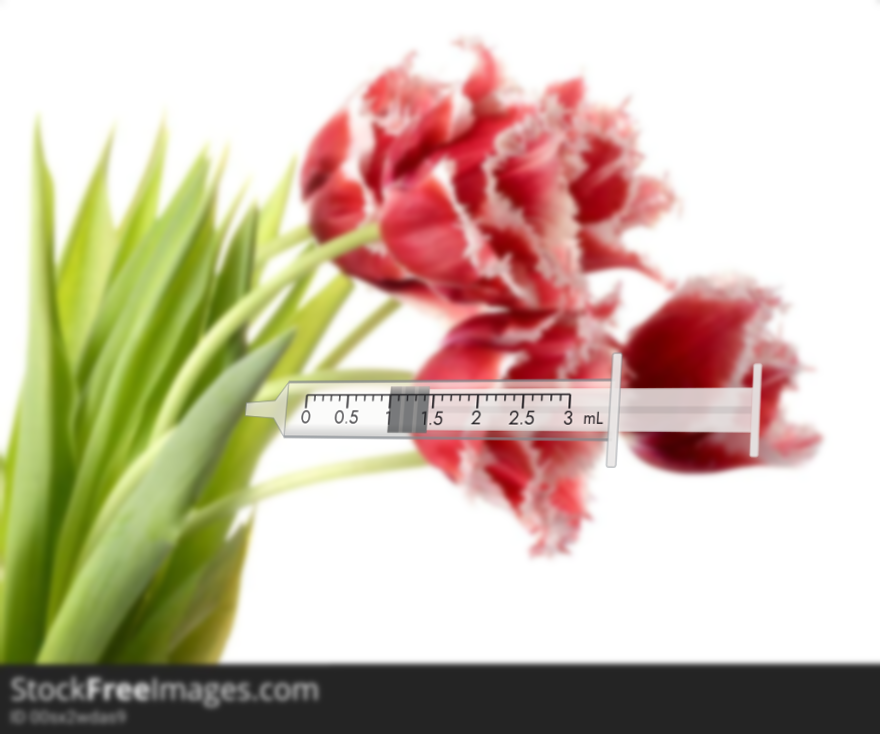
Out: 1 mL
